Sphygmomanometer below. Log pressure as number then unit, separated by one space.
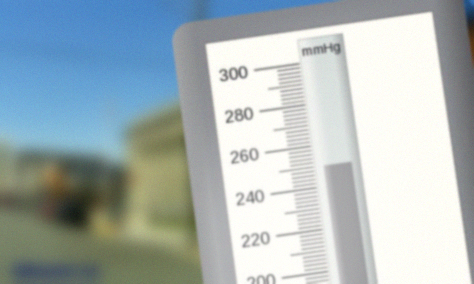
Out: 250 mmHg
